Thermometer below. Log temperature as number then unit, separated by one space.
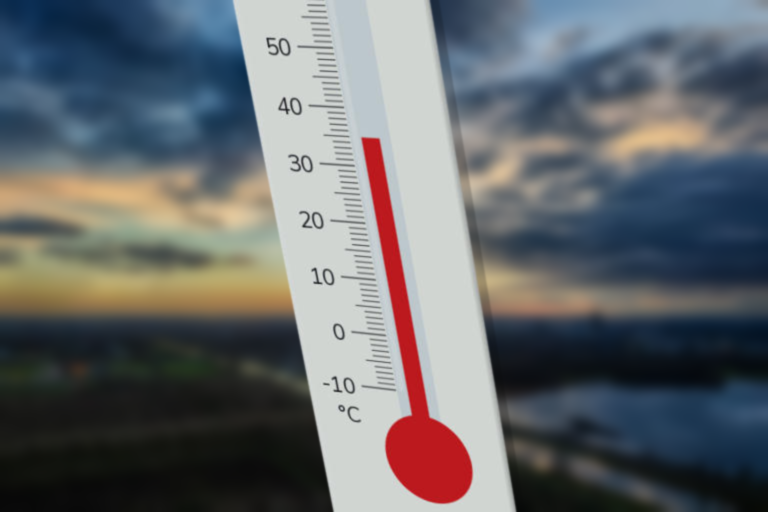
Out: 35 °C
